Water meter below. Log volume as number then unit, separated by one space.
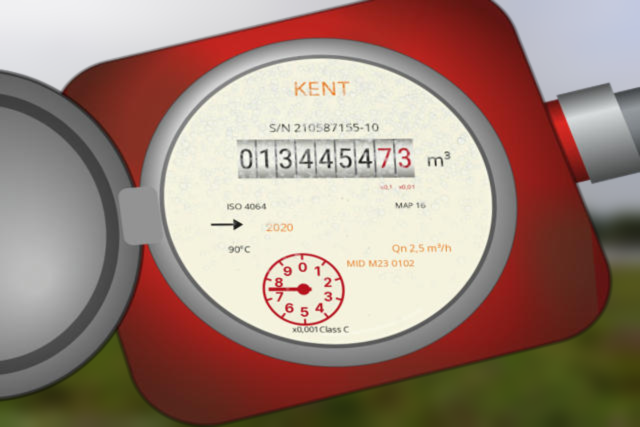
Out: 134454.737 m³
